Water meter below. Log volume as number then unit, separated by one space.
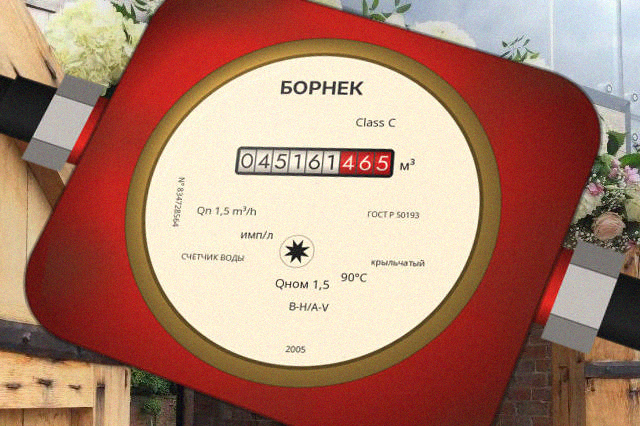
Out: 45161.465 m³
